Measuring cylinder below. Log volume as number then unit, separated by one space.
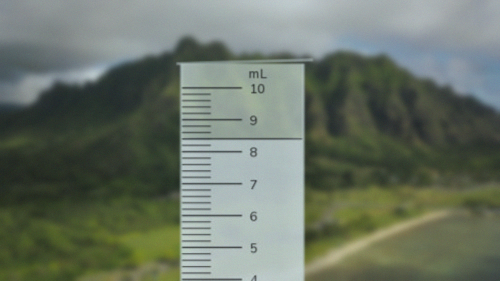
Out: 8.4 mL
